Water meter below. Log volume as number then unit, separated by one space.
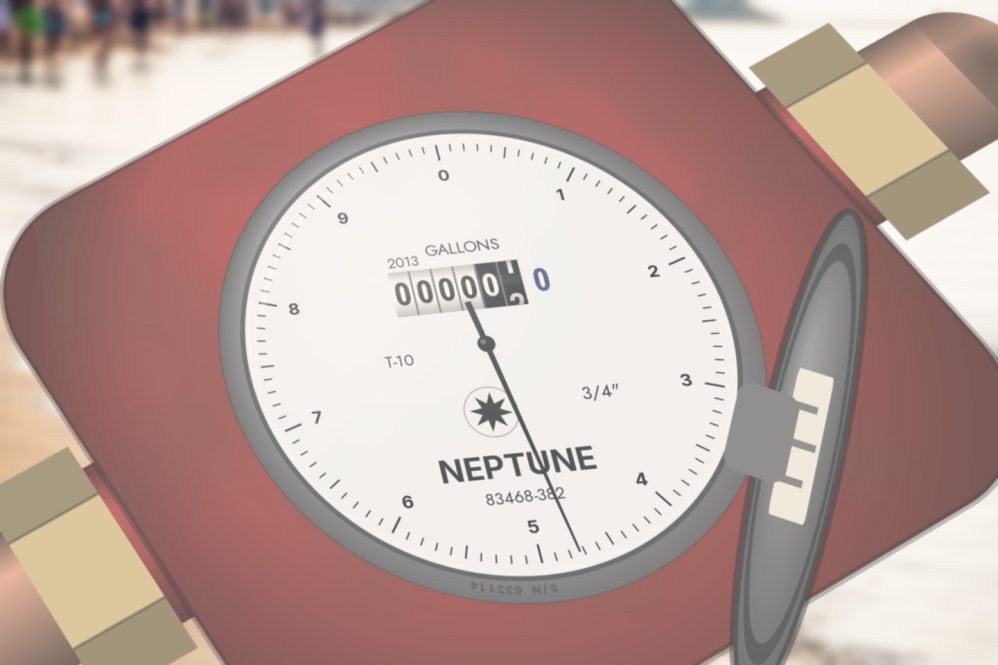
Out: 14.7 gal
